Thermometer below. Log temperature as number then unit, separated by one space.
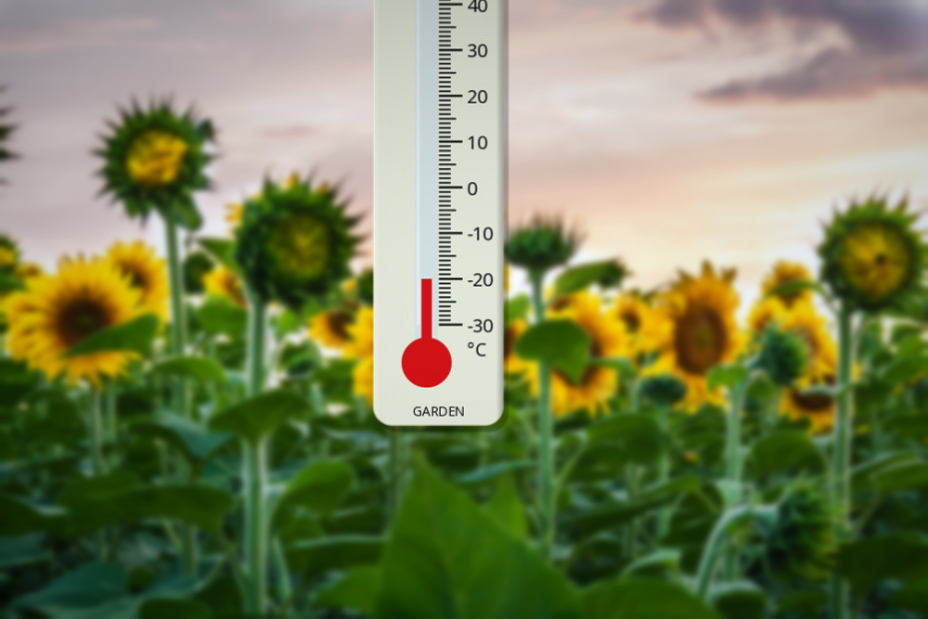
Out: -20 °C
